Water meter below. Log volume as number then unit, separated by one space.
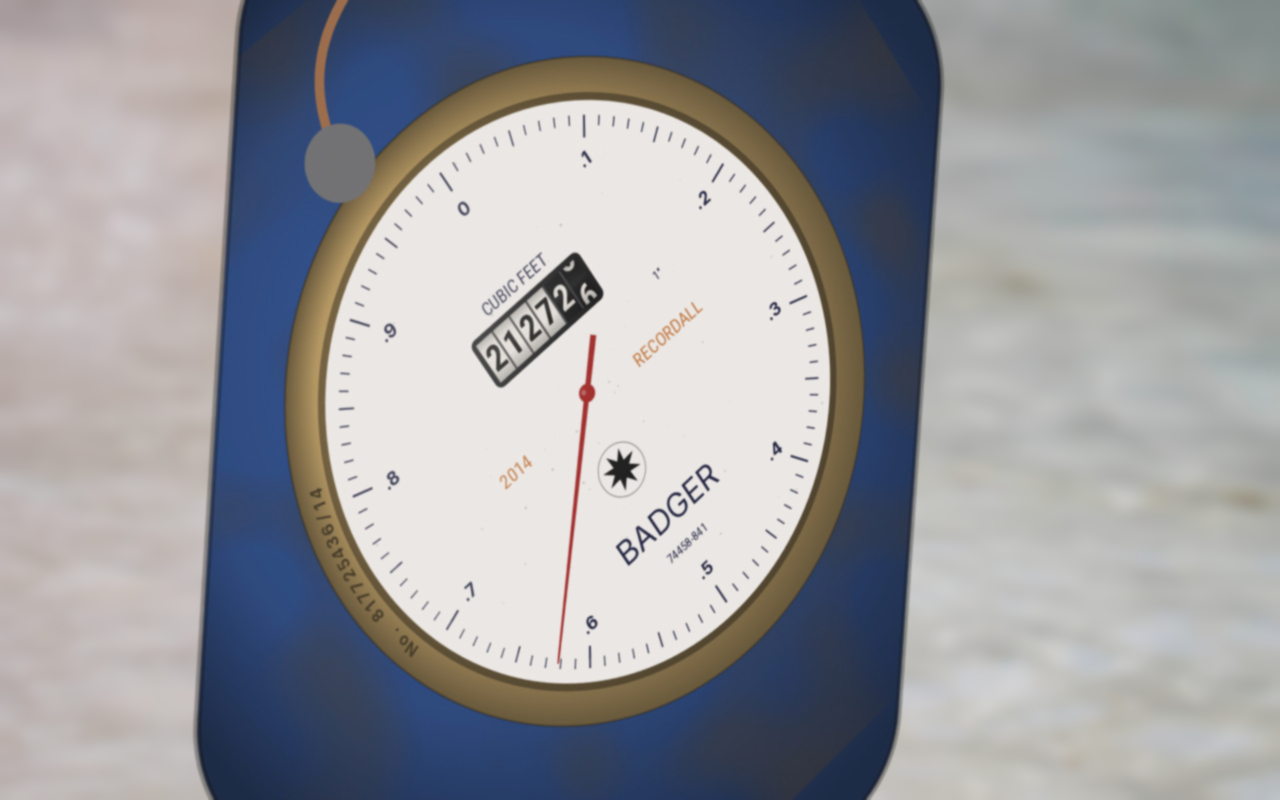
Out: 212725.62 ft³
